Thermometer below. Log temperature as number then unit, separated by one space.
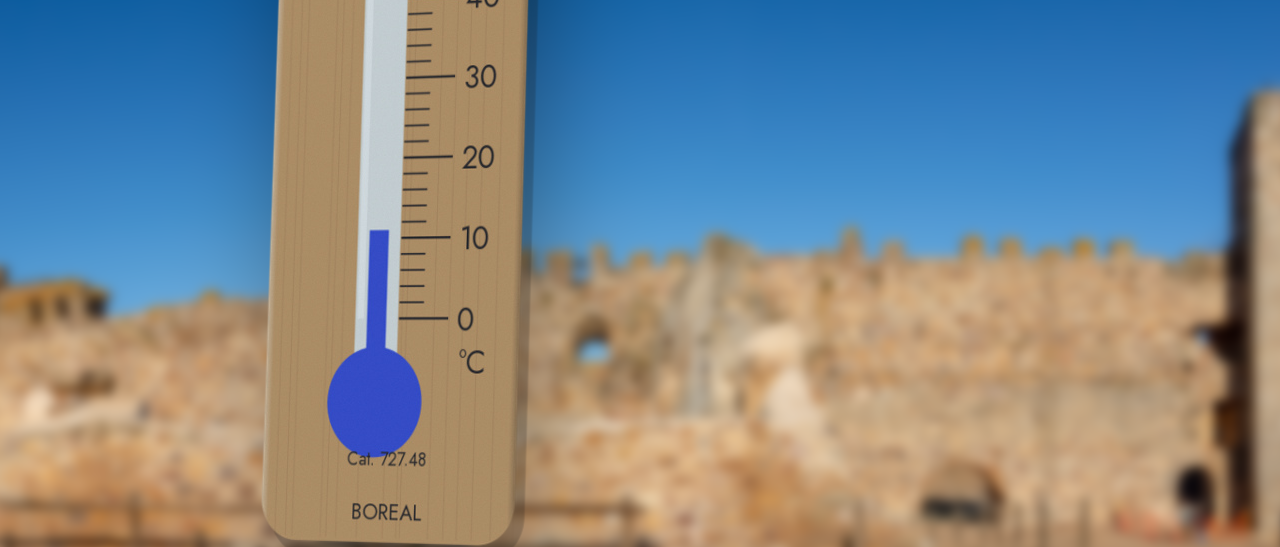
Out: 11 °C
